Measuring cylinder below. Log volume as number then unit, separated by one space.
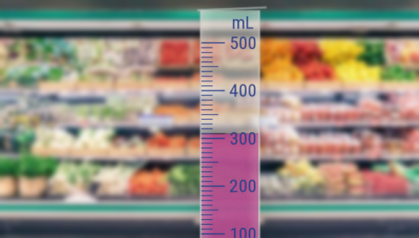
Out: 310 mL
